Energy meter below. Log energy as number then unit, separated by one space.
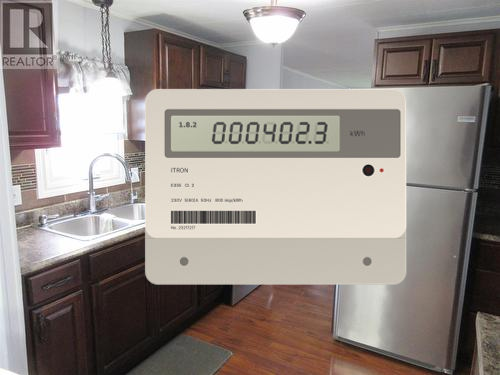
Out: 402.3 kWh
